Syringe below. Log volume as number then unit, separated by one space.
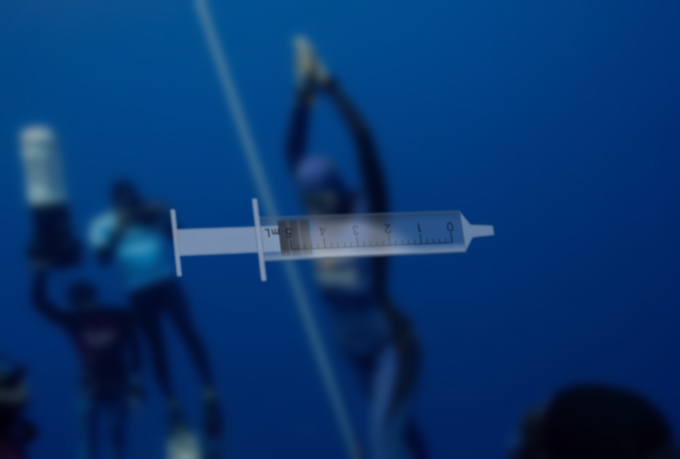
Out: 4.4 mL
